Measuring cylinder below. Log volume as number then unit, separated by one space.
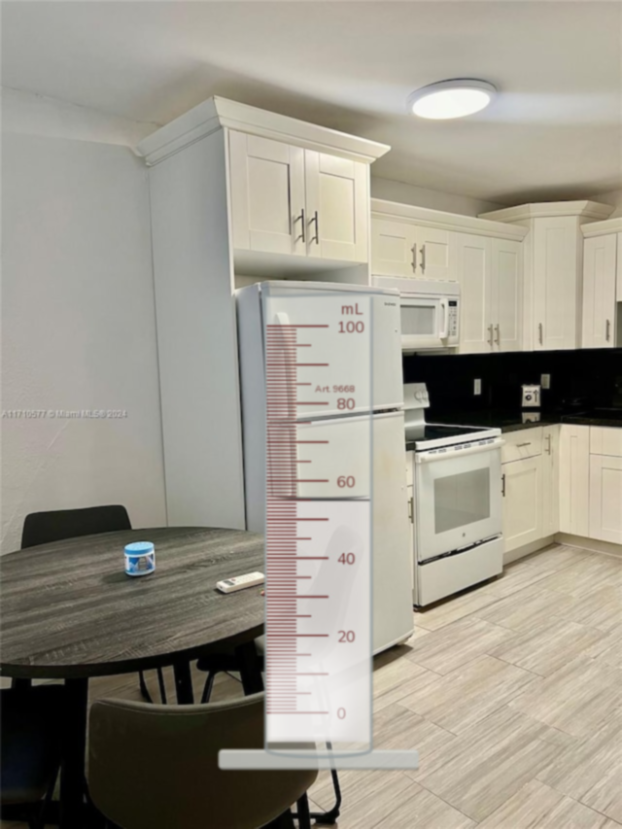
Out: 55 mL
